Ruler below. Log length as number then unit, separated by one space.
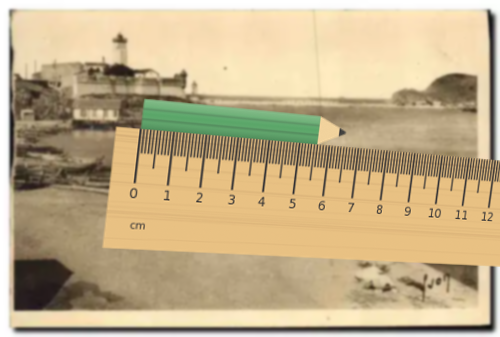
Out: 6.5 cm
